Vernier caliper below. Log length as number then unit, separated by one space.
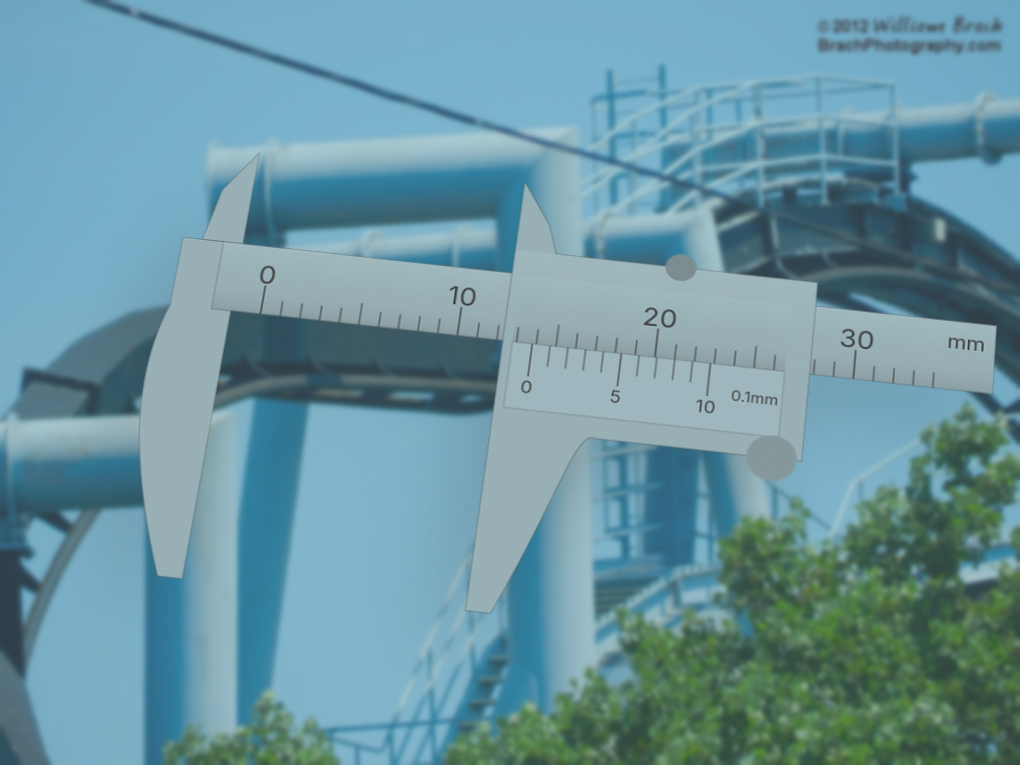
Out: 13.8 mm
